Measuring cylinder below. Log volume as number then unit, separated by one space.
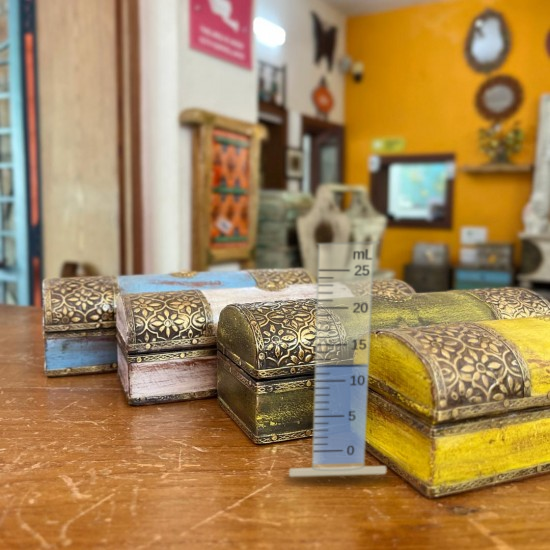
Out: 12 mL
